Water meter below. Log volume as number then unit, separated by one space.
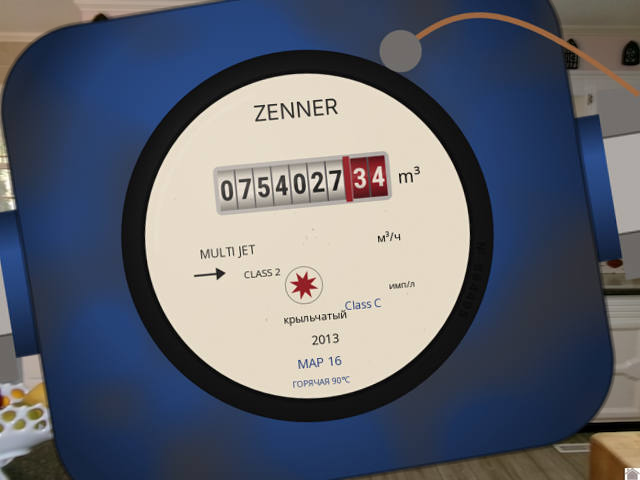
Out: 754027.34 m³
